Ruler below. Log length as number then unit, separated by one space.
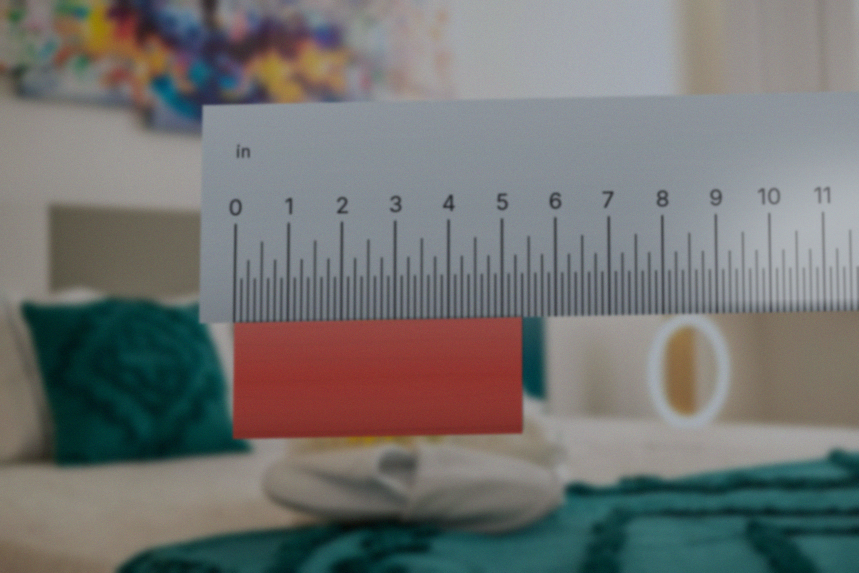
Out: 5.375 in
